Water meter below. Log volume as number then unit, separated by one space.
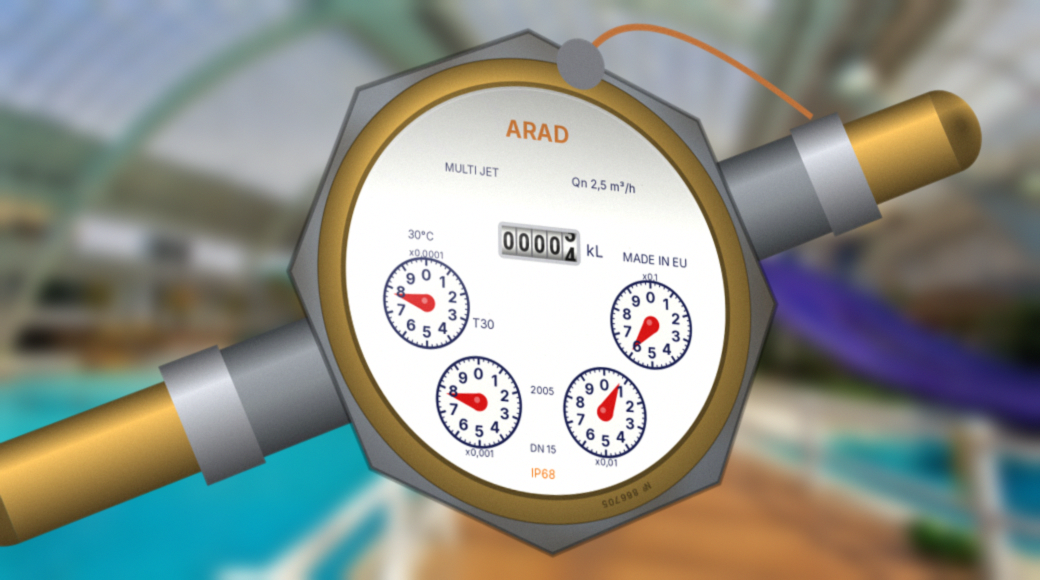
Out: 3.6077 kL
